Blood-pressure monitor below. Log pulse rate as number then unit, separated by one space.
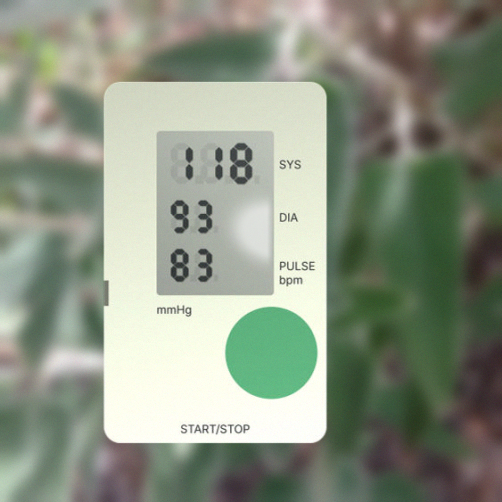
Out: 83 bpm
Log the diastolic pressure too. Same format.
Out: 93 mmHg
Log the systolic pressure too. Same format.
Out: 118 mmHg
